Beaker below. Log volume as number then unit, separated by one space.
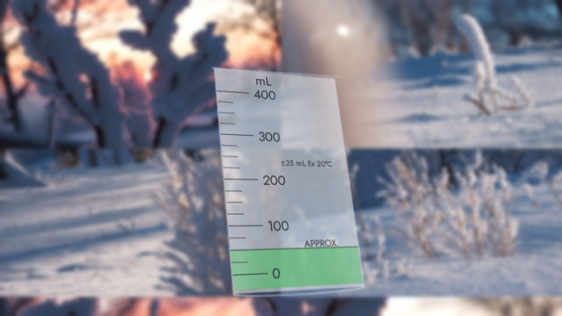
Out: 50 mL
